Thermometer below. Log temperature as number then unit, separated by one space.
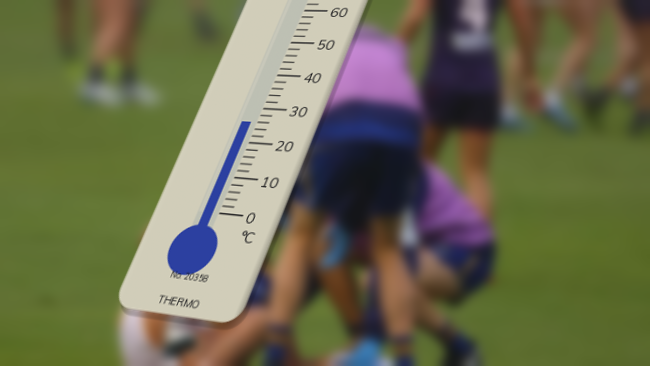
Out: 26 °C
